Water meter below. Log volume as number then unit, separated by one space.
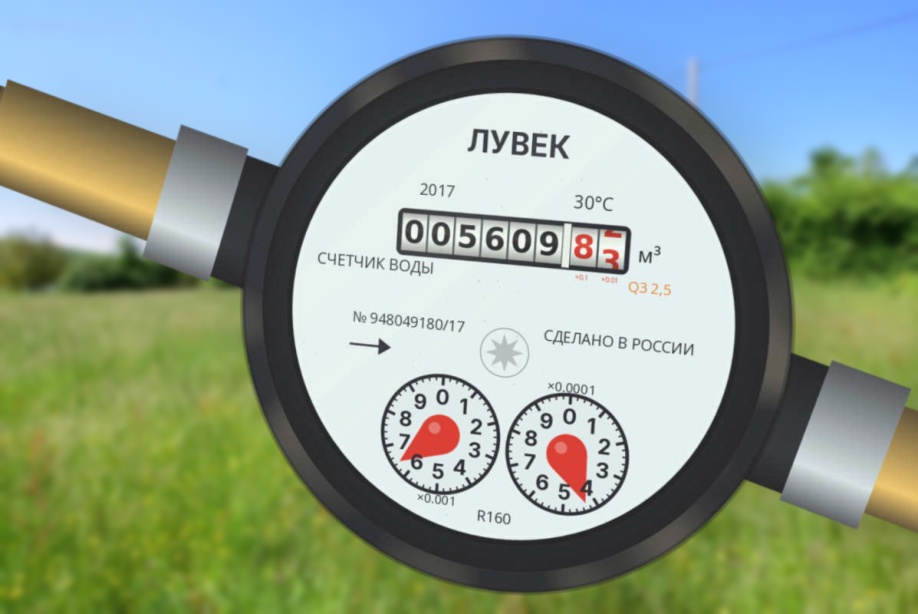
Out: 5609.8264 m³
